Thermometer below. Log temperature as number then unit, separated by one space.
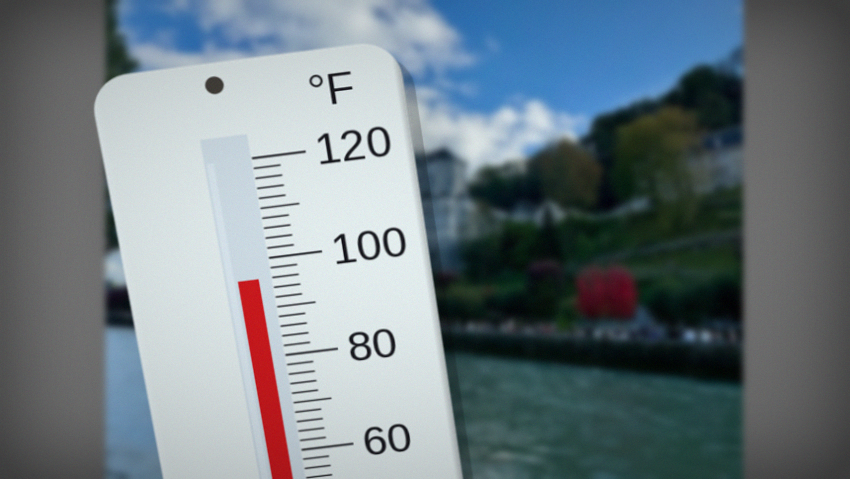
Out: 96 °F
